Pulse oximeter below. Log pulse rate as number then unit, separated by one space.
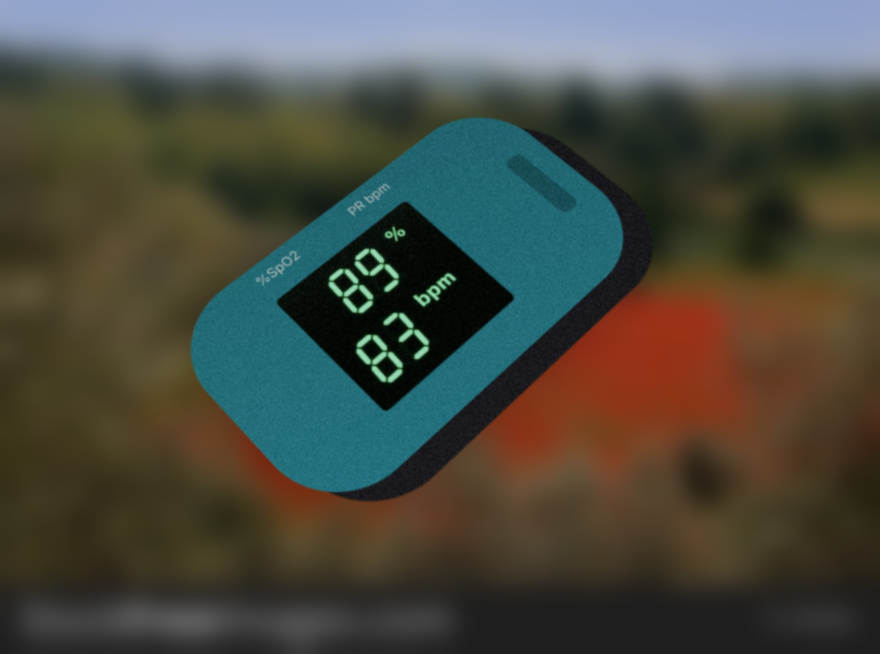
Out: 83 bpm
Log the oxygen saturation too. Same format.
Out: 89 %
